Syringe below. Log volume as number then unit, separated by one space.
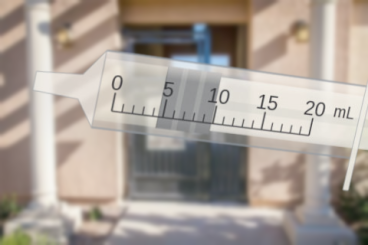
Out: 4.5 mL
